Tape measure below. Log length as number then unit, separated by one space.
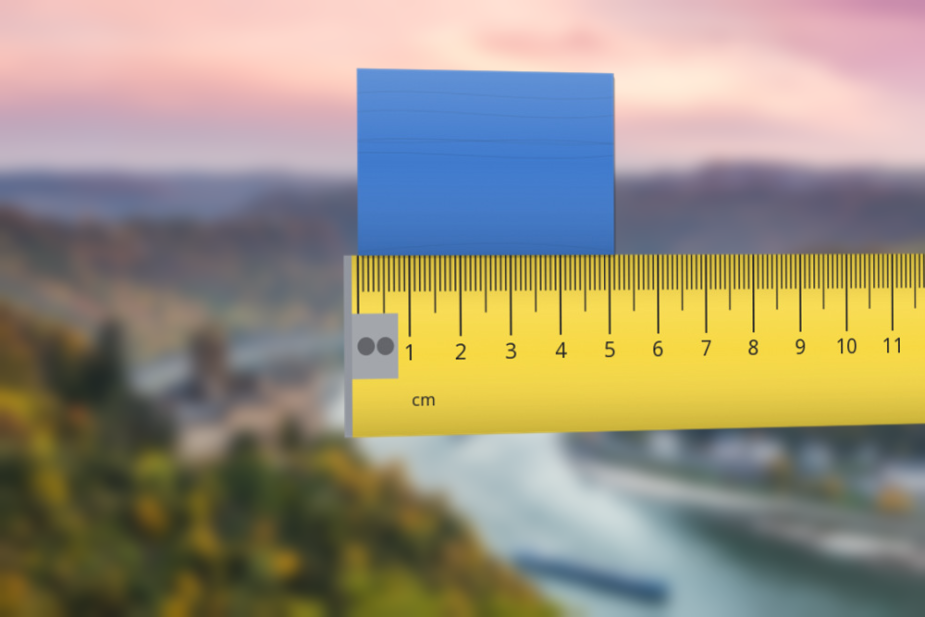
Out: 5.1 cm
